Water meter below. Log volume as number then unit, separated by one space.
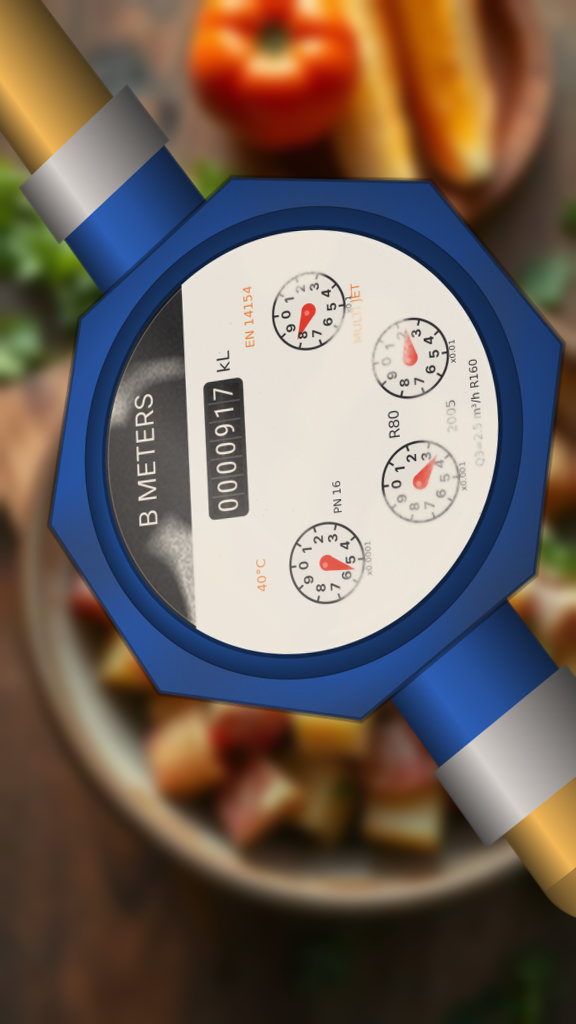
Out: 917.8235 kL
